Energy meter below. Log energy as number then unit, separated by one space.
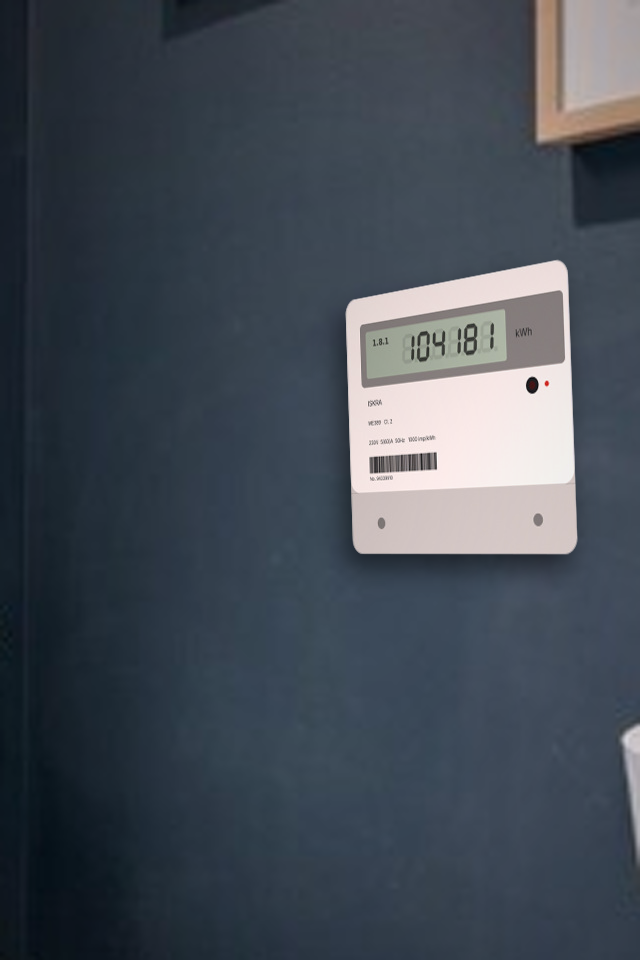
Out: 104181 kWh
